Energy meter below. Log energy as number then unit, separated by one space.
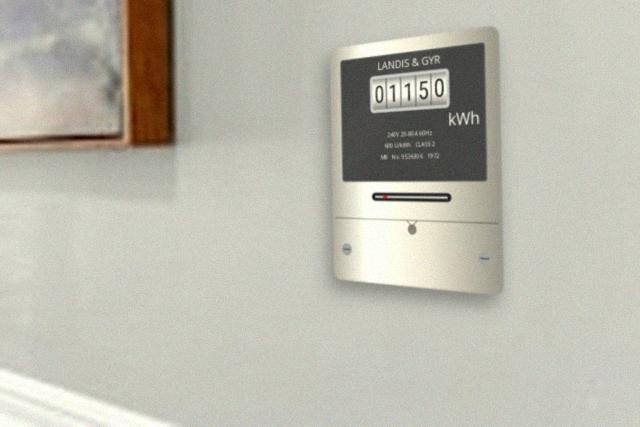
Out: 1150 kWh
